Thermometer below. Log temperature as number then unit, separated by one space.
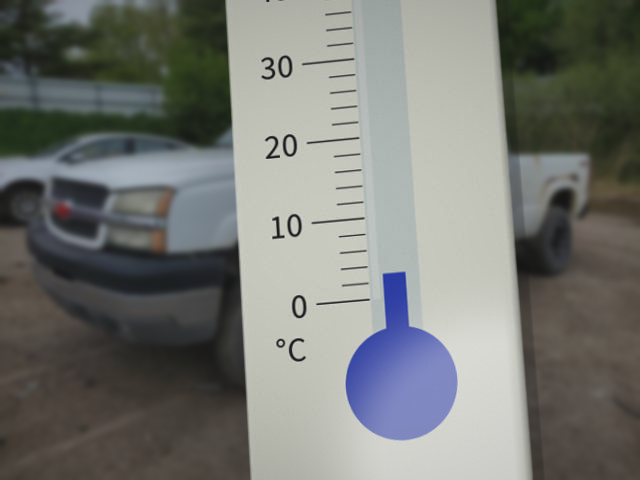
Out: 3 °C
